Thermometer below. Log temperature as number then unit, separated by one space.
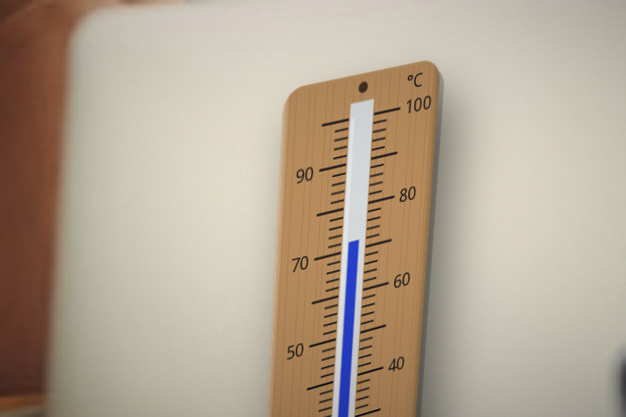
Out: 72 °C
